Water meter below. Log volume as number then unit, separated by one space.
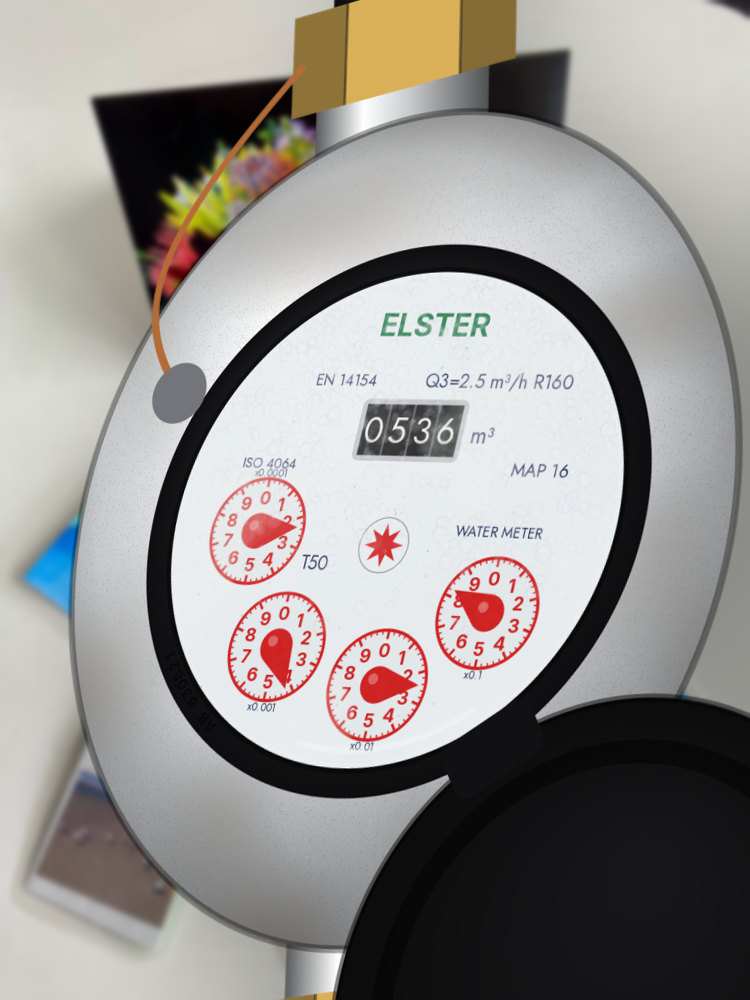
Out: 536.8242 m³
